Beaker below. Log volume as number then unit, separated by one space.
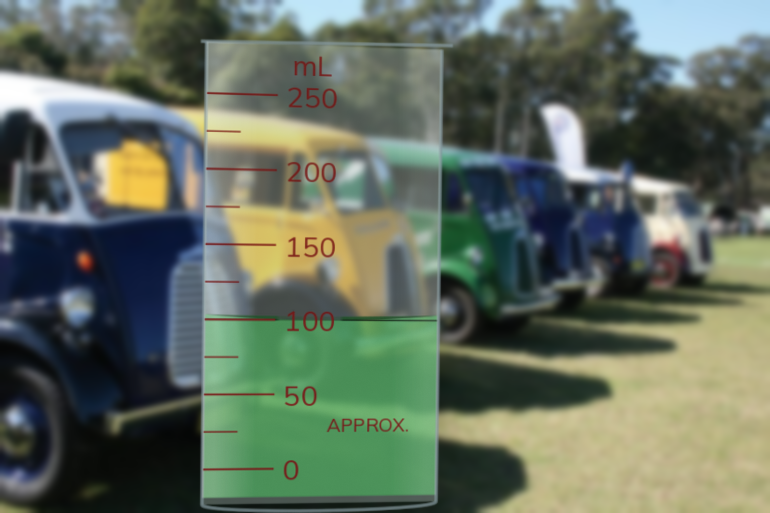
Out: 100 mL
